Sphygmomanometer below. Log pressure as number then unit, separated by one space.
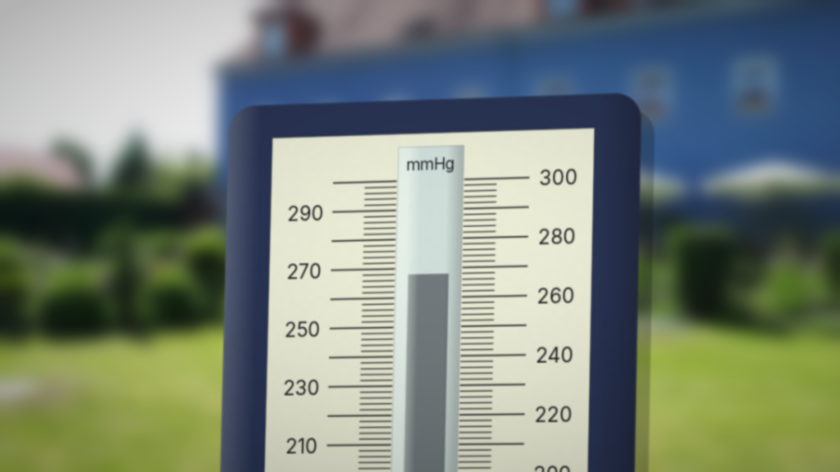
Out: 268 mmHg
